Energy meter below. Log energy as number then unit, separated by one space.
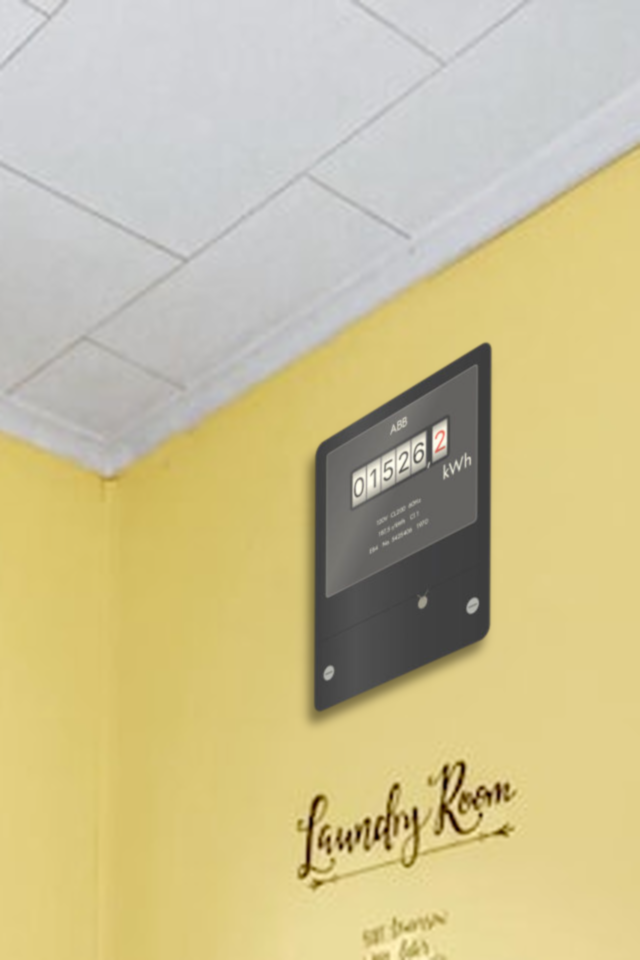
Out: 1526.2 kWh
